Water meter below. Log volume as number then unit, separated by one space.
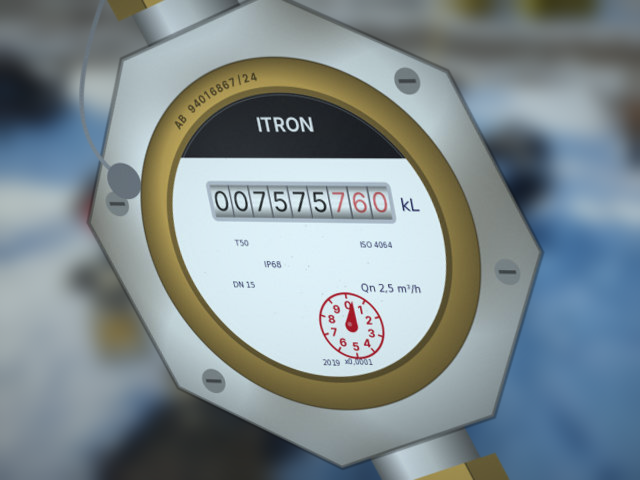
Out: 7575.7600 kL
